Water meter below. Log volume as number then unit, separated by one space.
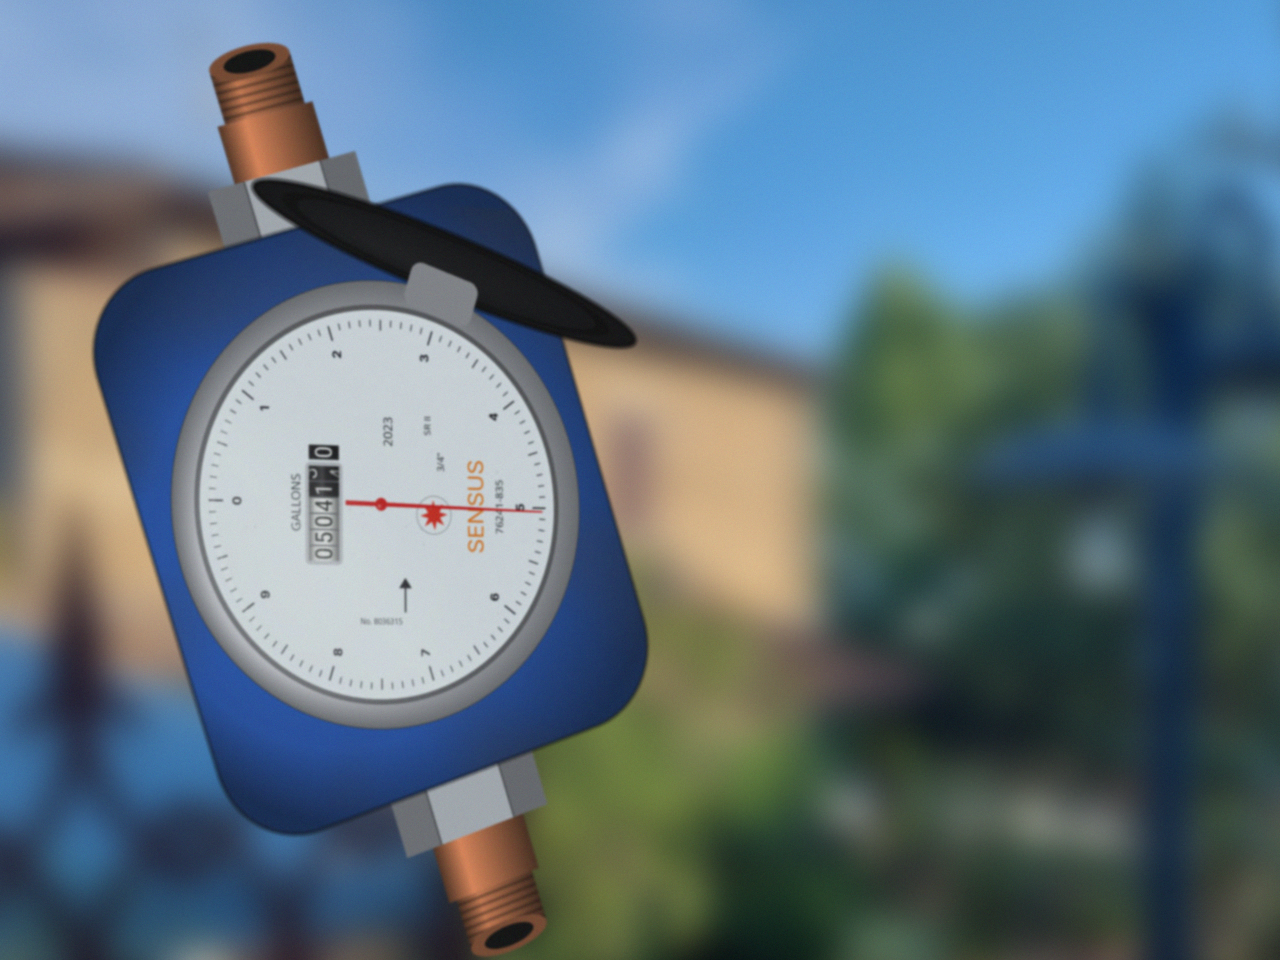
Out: 504135.0 gal
